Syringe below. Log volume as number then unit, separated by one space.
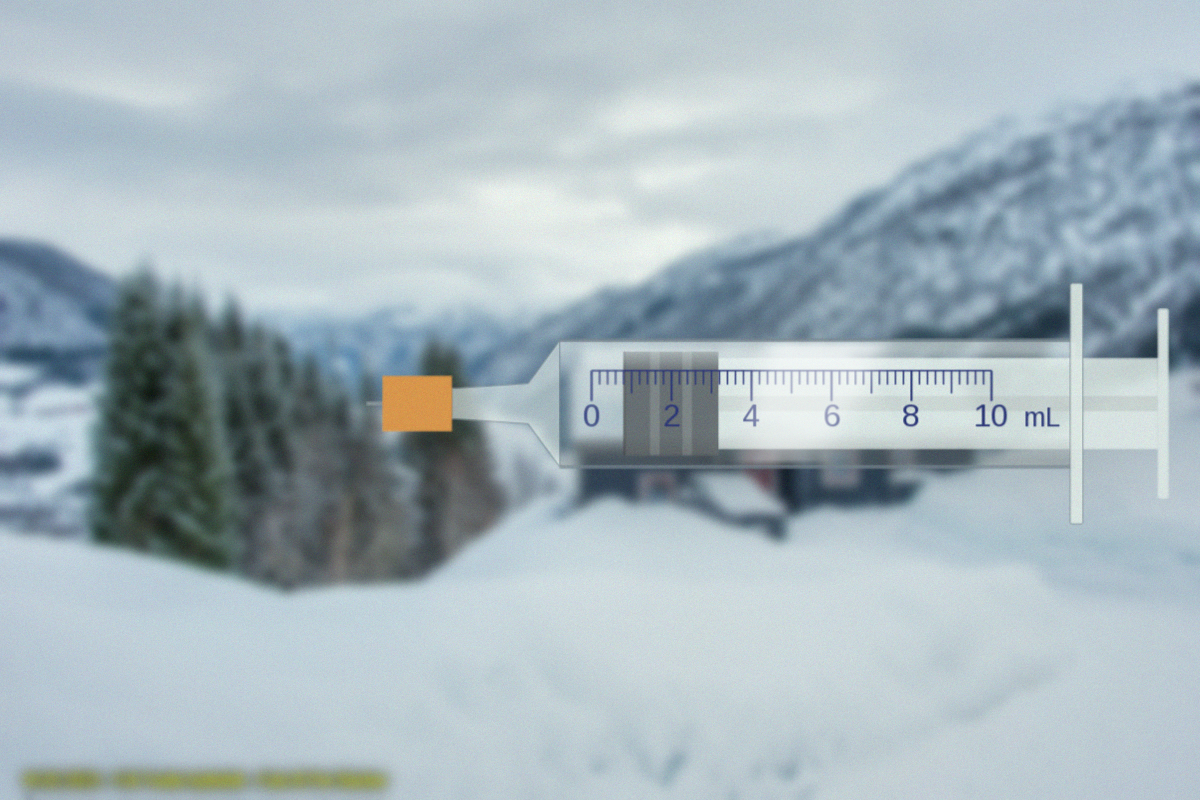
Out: 0.8 mL
